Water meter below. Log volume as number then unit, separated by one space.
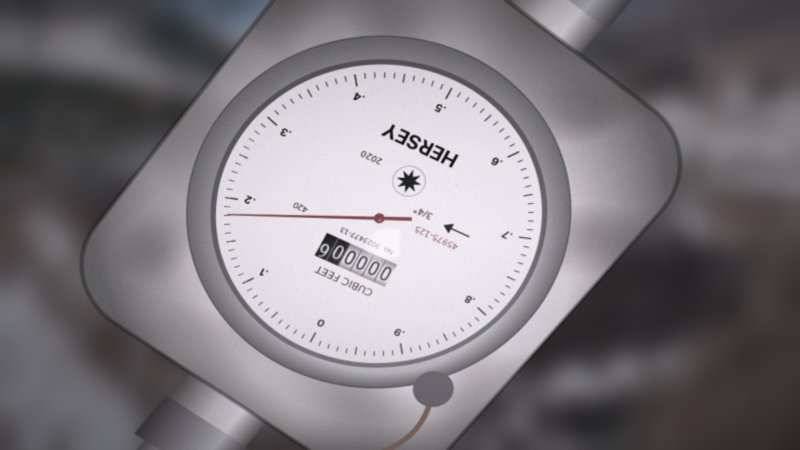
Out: 6.18 ft³
